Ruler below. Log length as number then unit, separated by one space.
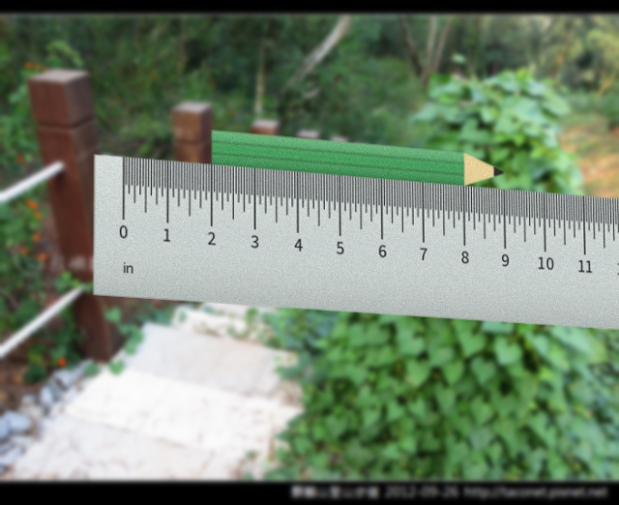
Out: 7 in
